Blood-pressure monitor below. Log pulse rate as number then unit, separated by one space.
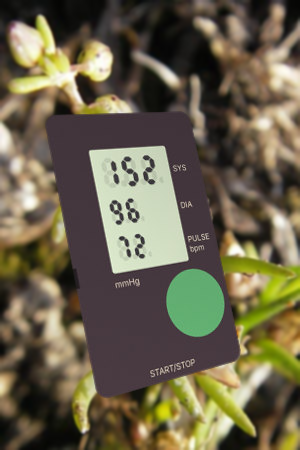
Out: 72 bpm
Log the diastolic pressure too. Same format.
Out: 96 mmHg
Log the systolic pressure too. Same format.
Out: 152 mmHg
